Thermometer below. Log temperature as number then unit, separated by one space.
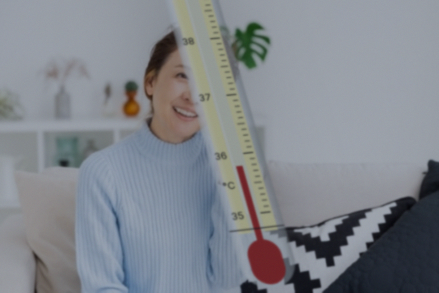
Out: 35.8 °C
